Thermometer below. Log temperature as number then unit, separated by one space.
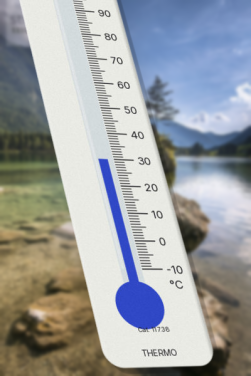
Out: 30 °C
